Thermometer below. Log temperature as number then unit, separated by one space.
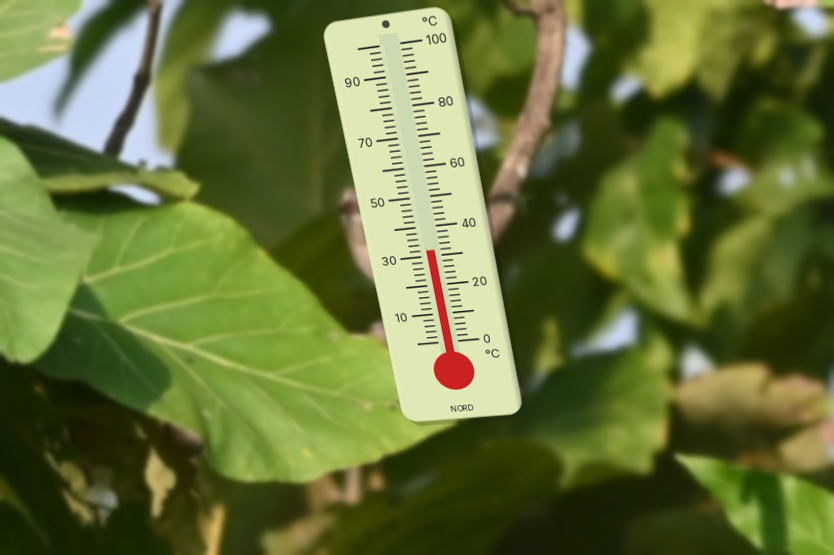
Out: 32 °C
